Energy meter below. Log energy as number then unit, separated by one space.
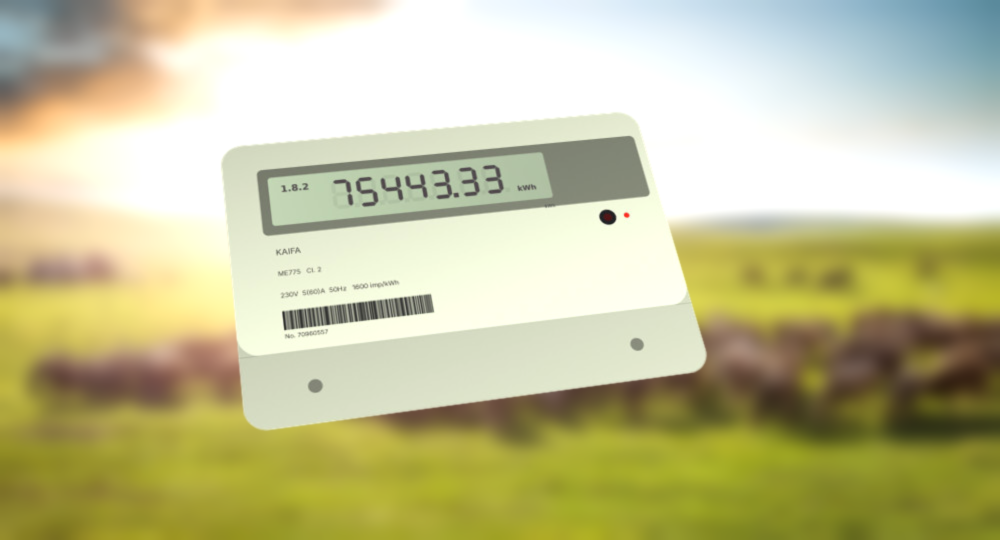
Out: 75443.33 kWh
